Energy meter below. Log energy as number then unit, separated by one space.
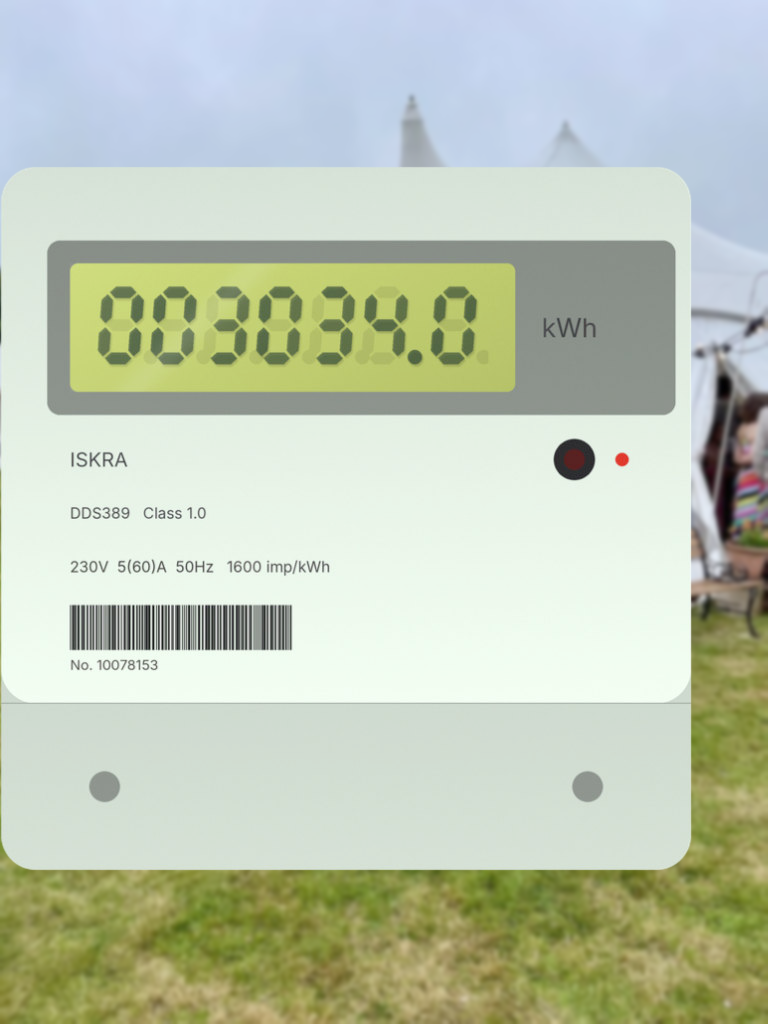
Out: 3034.0 kWh
